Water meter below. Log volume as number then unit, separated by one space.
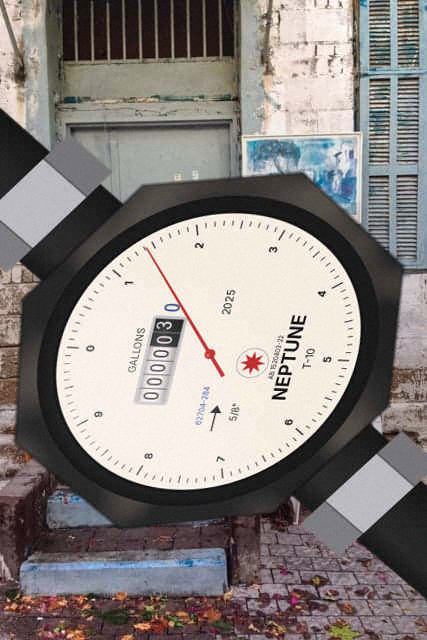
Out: 31.4 gal
